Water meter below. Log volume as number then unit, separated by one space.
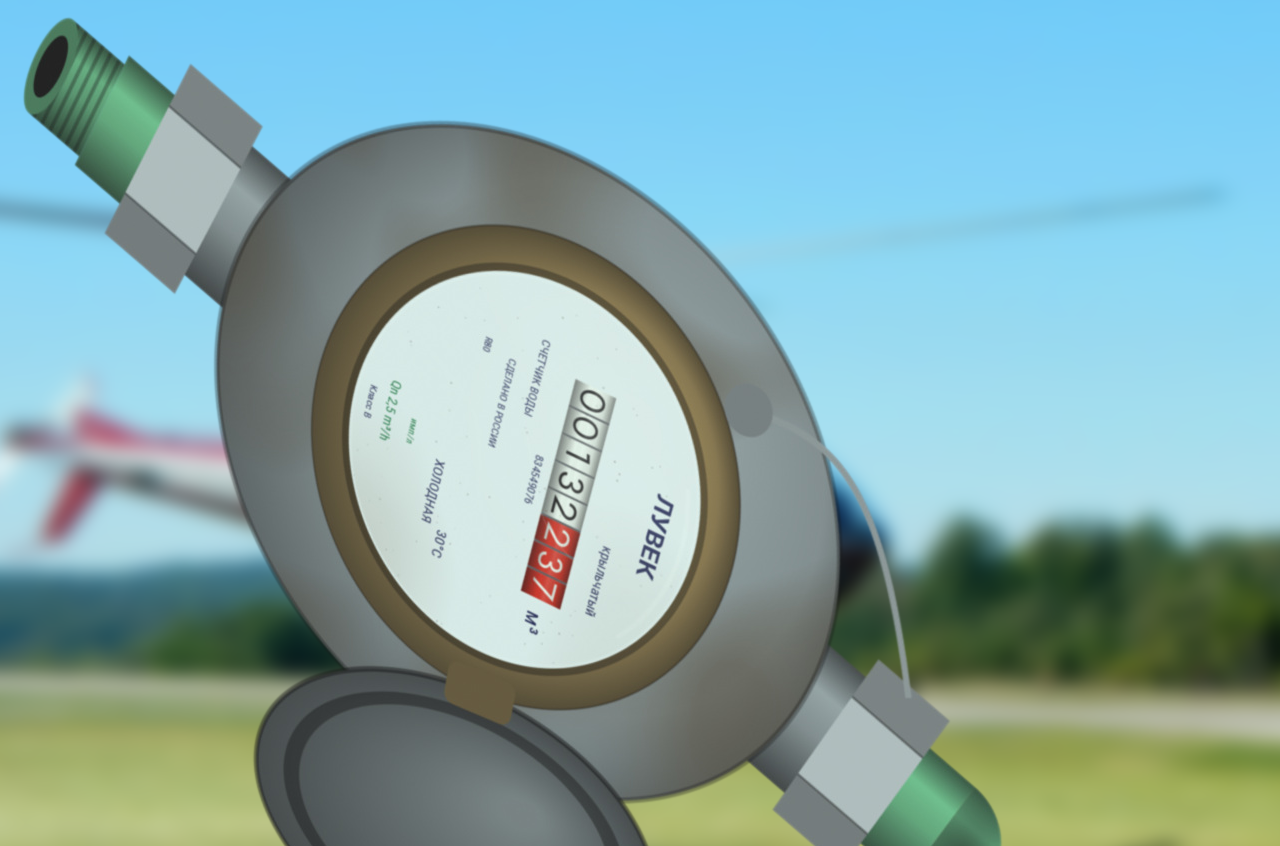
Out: 132.237 m³
